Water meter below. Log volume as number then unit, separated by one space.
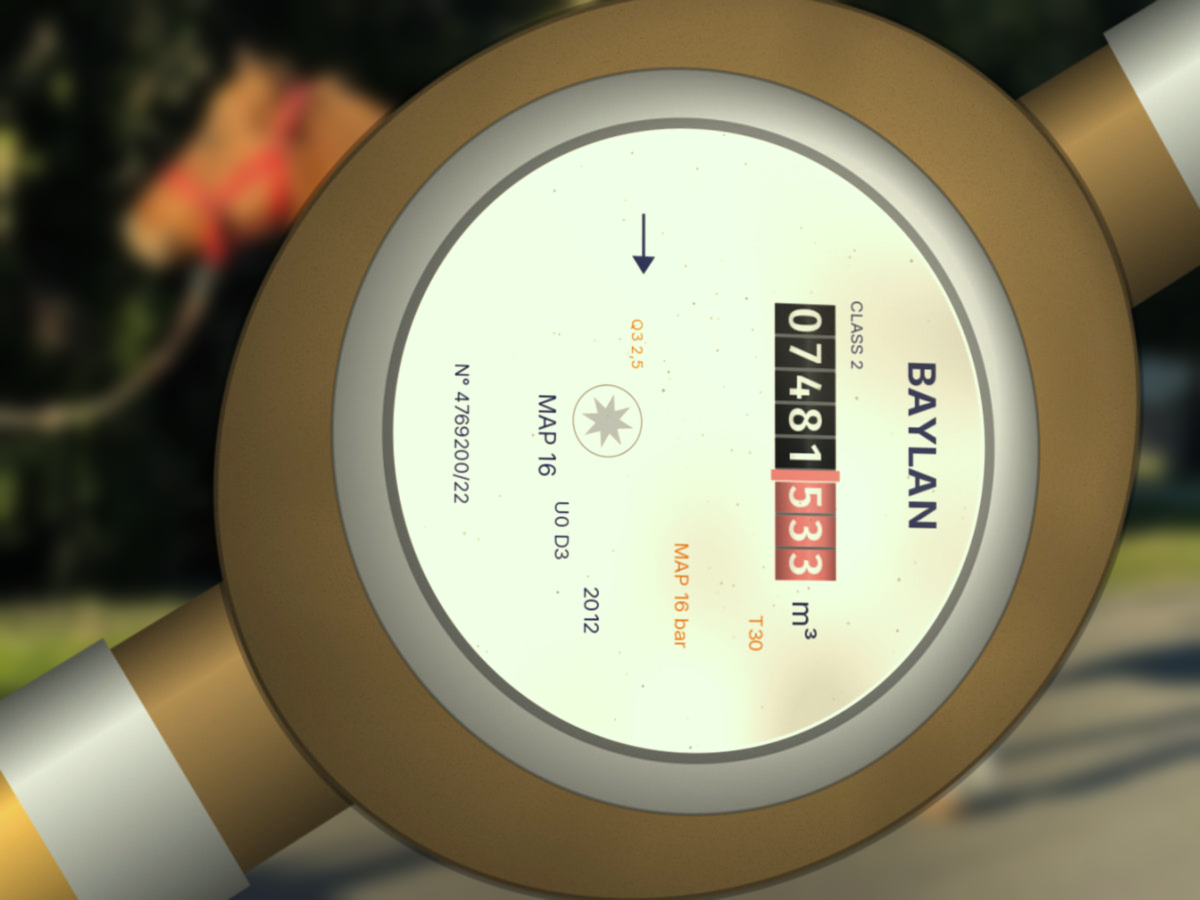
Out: 7481.533 m³
